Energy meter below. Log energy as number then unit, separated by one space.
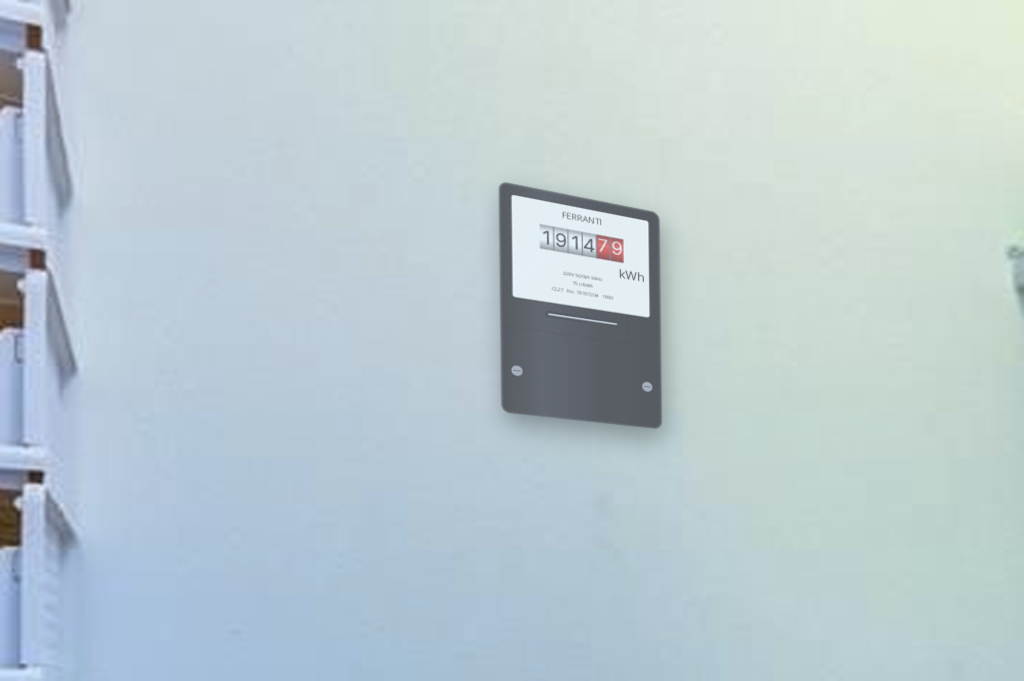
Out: 1914.79 kWh
